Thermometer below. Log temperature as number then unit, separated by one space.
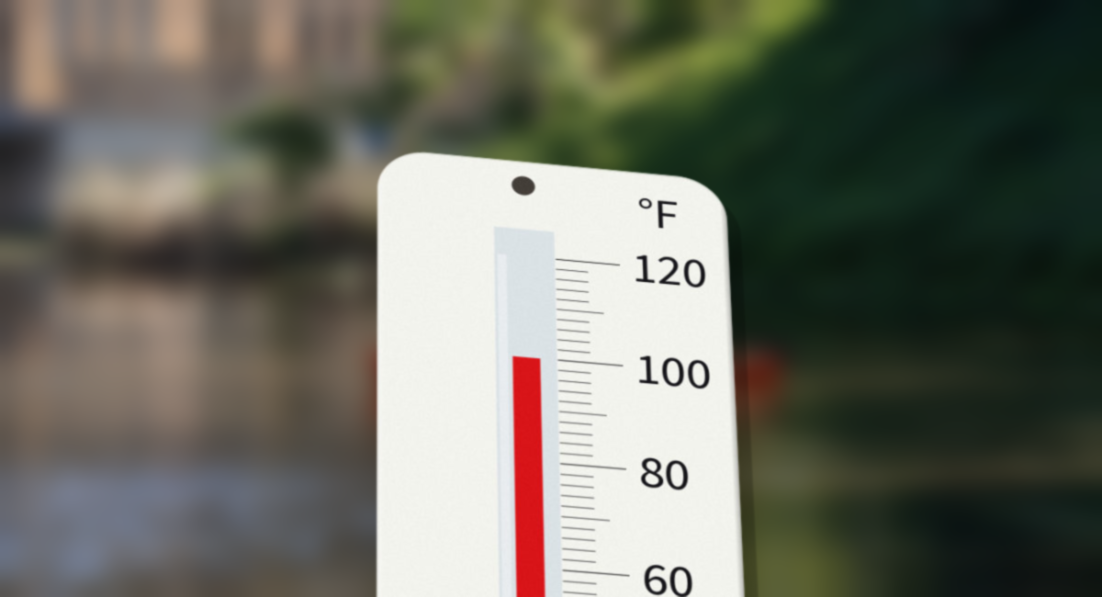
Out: 100 °F
